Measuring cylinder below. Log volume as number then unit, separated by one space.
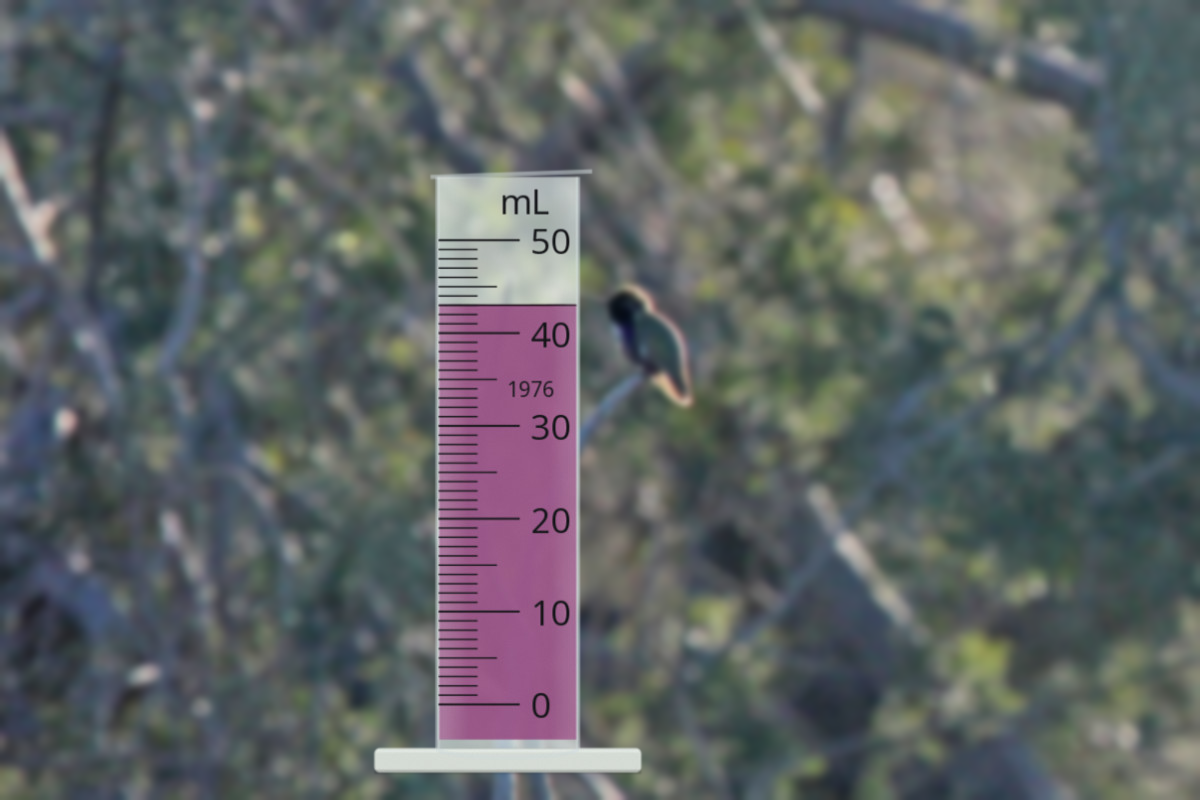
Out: 43 mL
